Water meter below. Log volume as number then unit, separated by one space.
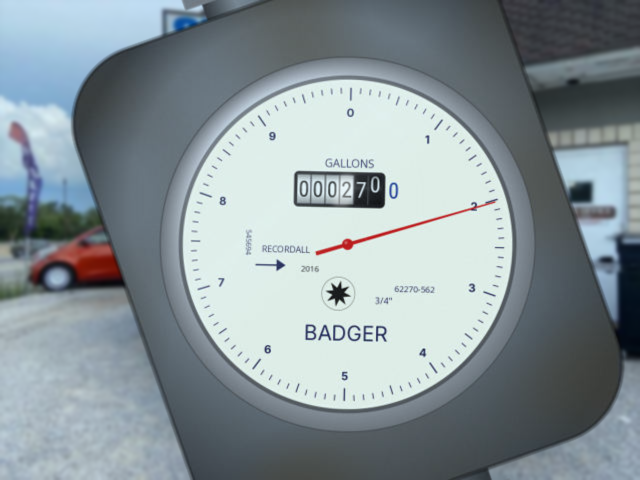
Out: 2702.0 gal
